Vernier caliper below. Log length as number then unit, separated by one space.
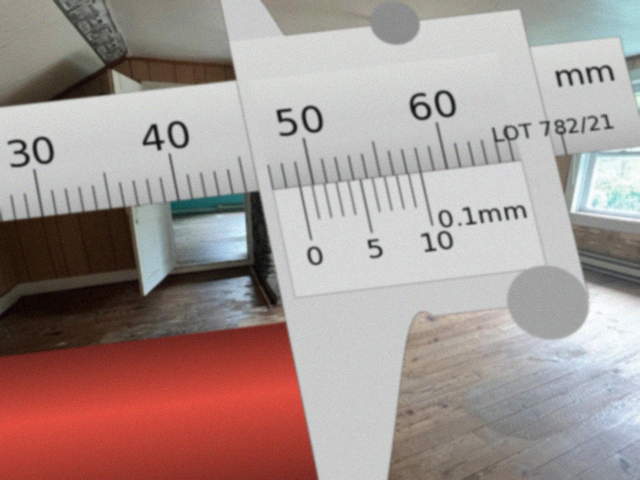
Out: 49.0 mm
